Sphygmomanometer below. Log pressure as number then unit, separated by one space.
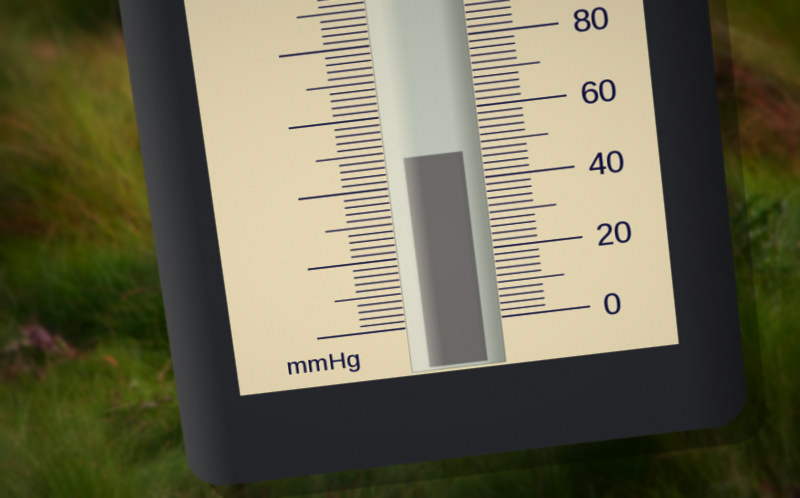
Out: 48 mmHg
